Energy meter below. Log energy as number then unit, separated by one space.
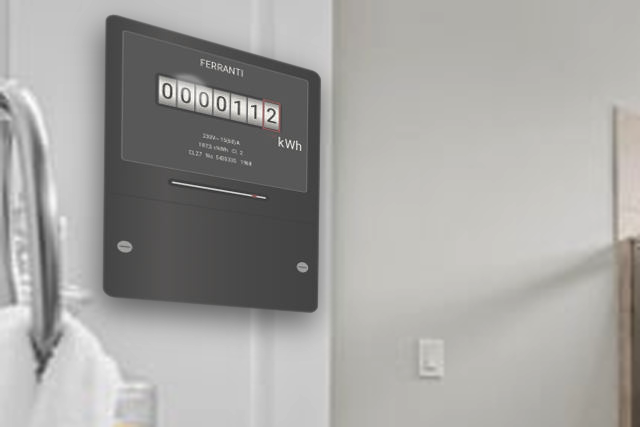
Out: 11.2 kWh
